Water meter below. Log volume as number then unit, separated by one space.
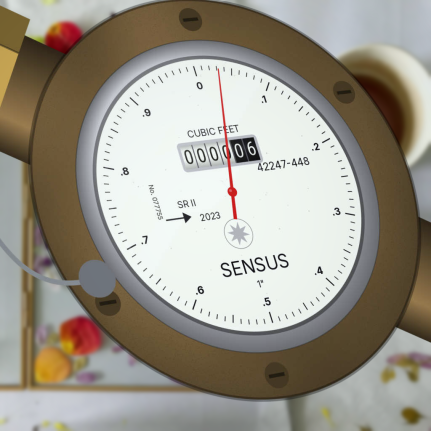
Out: 6.03 ft³
